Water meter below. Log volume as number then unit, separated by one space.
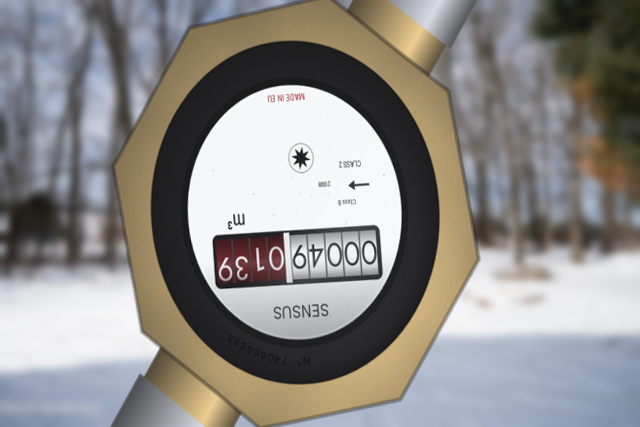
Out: 49.0139 m³
